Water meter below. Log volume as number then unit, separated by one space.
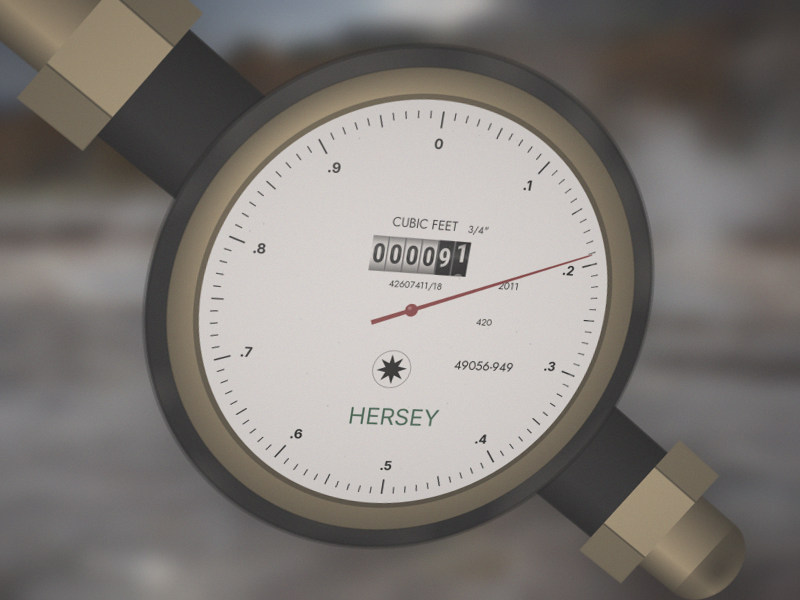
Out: 91.19 ft³
